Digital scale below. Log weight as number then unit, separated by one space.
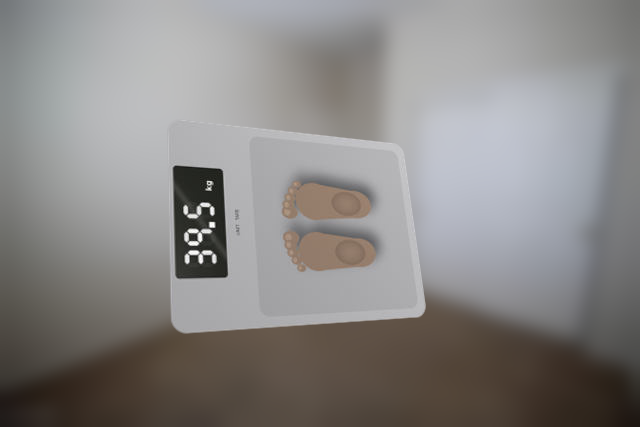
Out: 39.5 kg
